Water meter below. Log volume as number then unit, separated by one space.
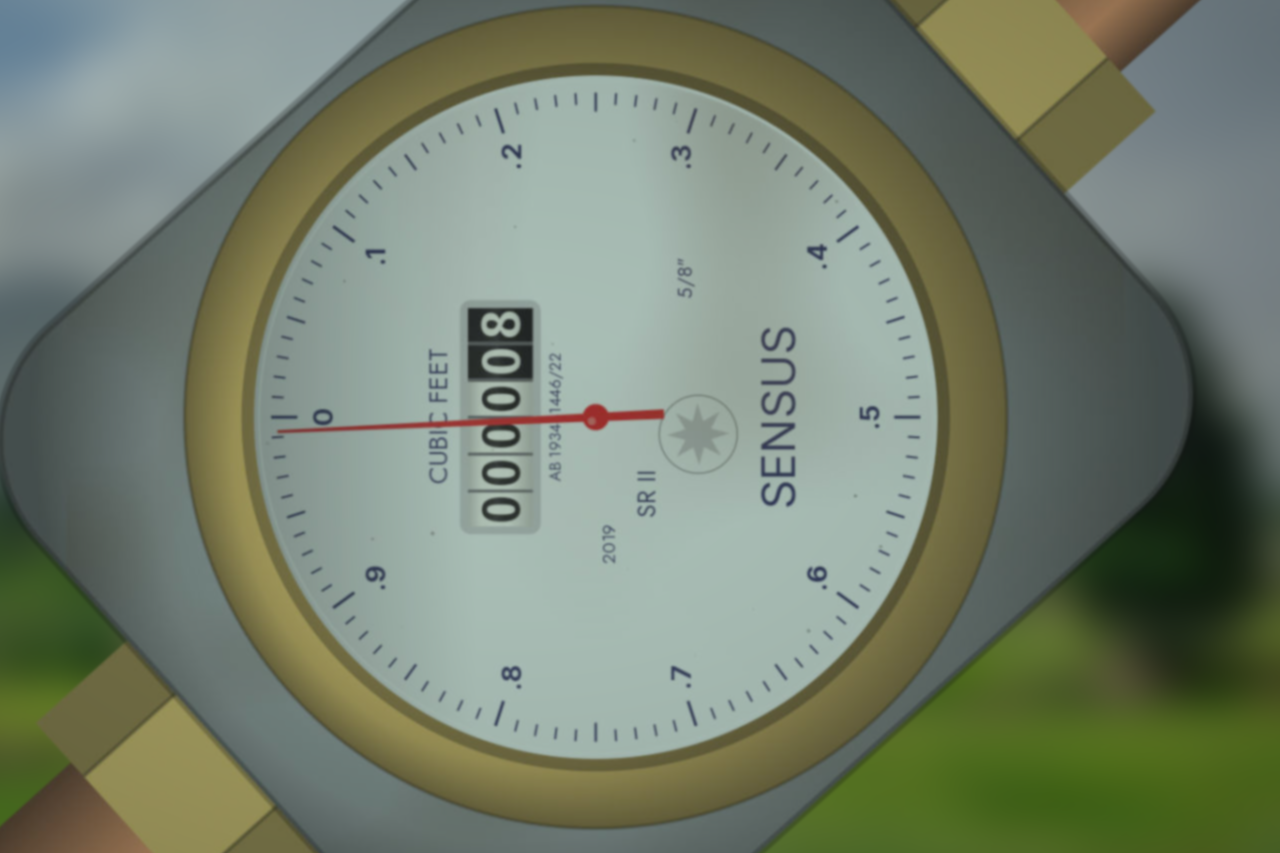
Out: 7.99 ft³
